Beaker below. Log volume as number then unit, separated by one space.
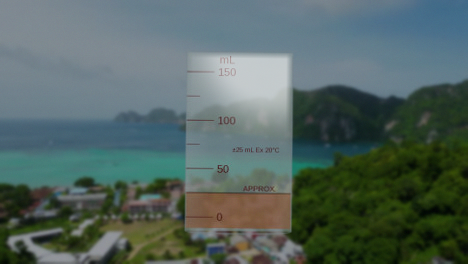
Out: 25 mL
